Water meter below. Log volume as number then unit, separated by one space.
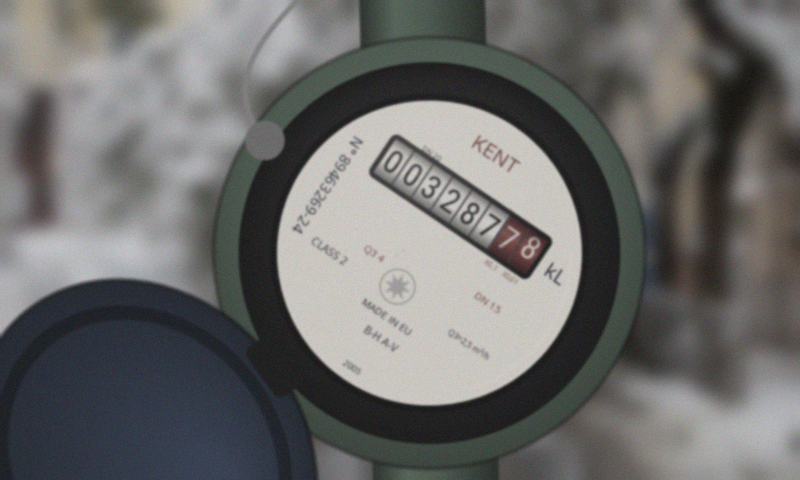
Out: 3287.78 kL
